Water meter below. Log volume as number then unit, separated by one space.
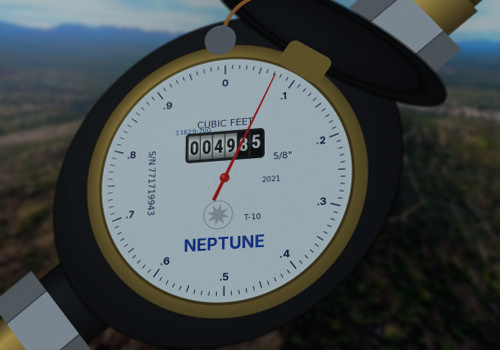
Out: 4985.07 ft³
